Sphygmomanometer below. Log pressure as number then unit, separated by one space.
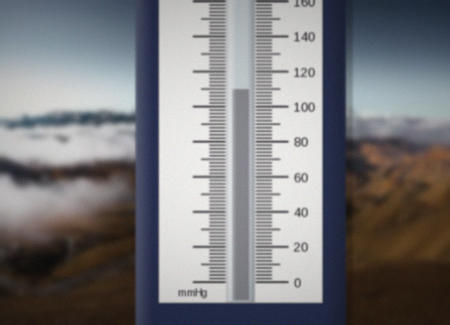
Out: 110 mmHg
